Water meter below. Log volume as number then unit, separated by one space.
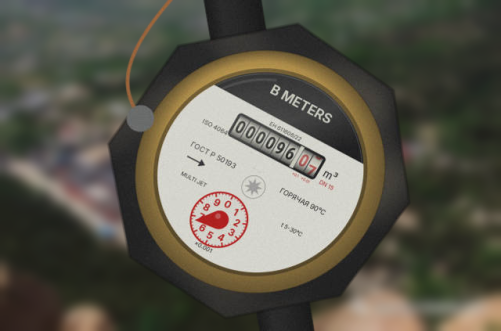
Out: 96.066 m³
